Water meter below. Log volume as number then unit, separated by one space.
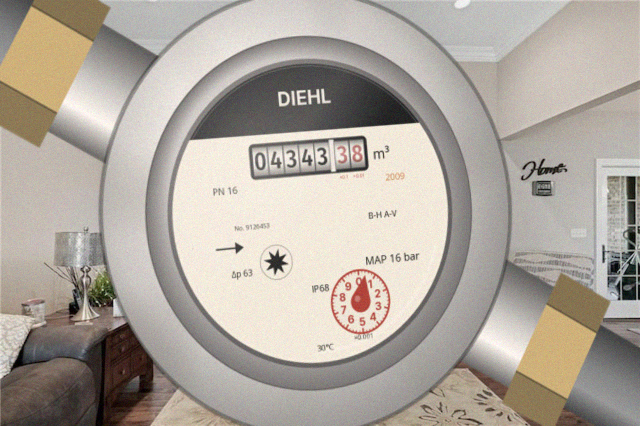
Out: 4343.380 m³
